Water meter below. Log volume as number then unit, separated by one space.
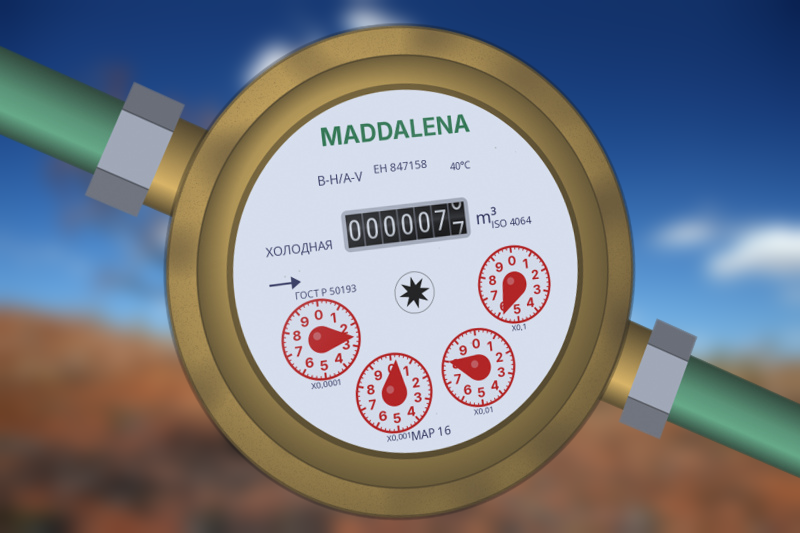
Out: 76.5802 m³
